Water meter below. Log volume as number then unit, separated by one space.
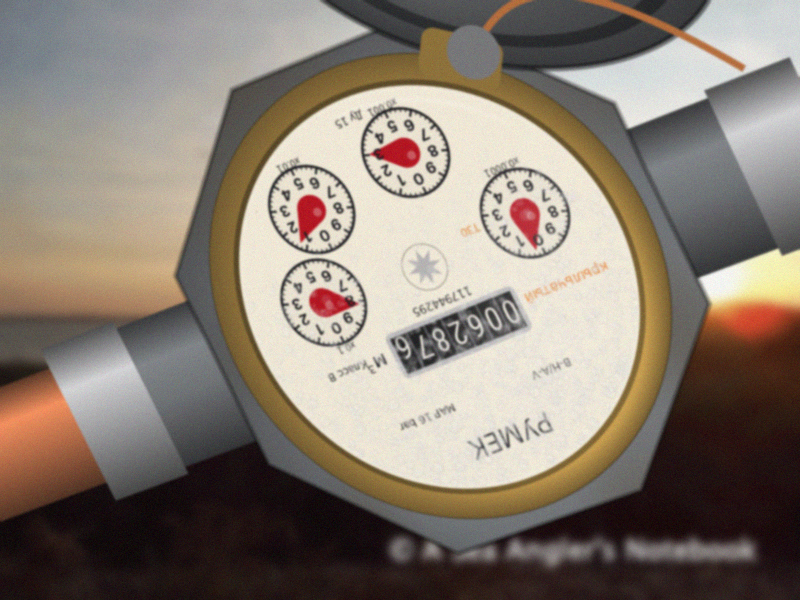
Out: 62875.8130 m³
